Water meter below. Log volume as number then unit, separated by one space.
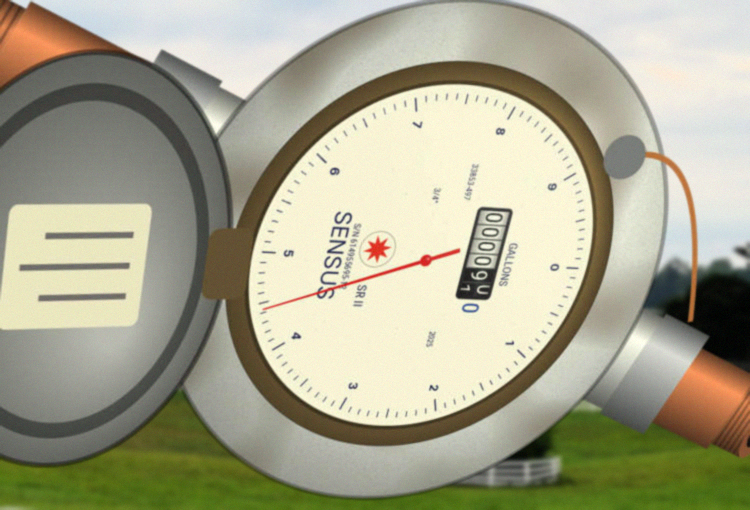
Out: 904.4 gal
